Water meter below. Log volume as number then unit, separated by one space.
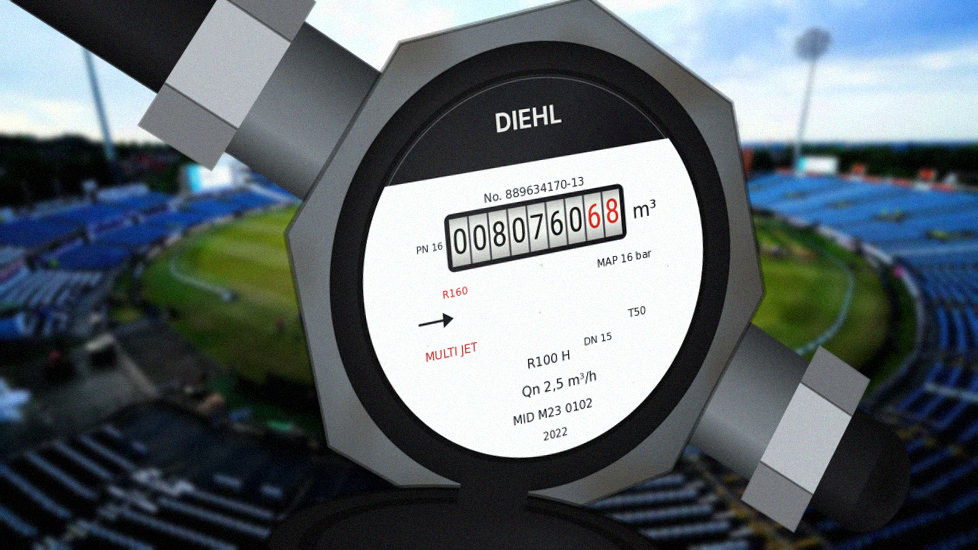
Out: 80760.68 m³
